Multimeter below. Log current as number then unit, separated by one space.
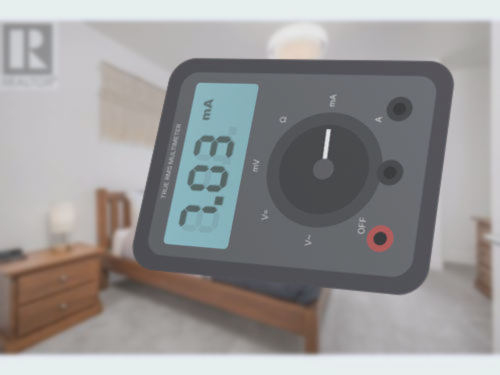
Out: 7.03 mA
